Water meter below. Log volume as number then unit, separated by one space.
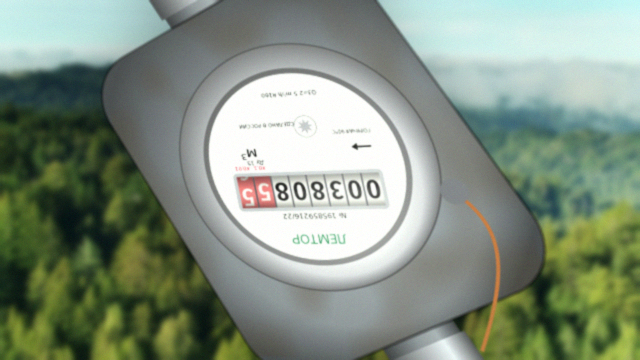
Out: 3808.55 m³
